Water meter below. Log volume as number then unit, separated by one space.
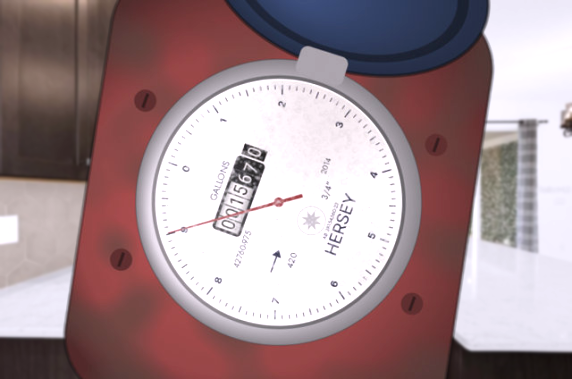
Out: 15669.0 gal
